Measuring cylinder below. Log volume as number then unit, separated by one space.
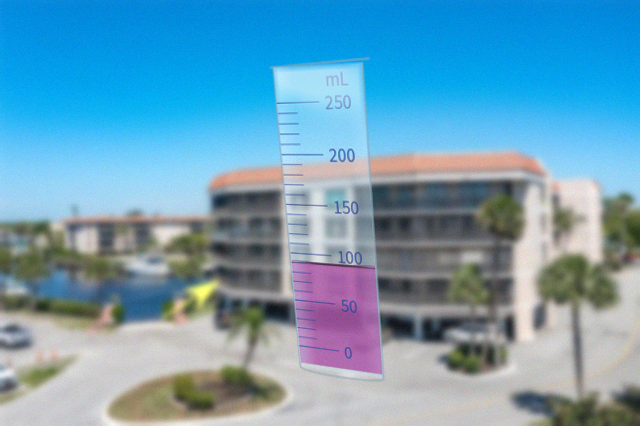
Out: 90 mL
